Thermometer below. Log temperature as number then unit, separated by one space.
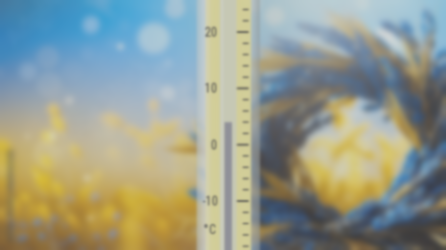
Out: 4 °C
